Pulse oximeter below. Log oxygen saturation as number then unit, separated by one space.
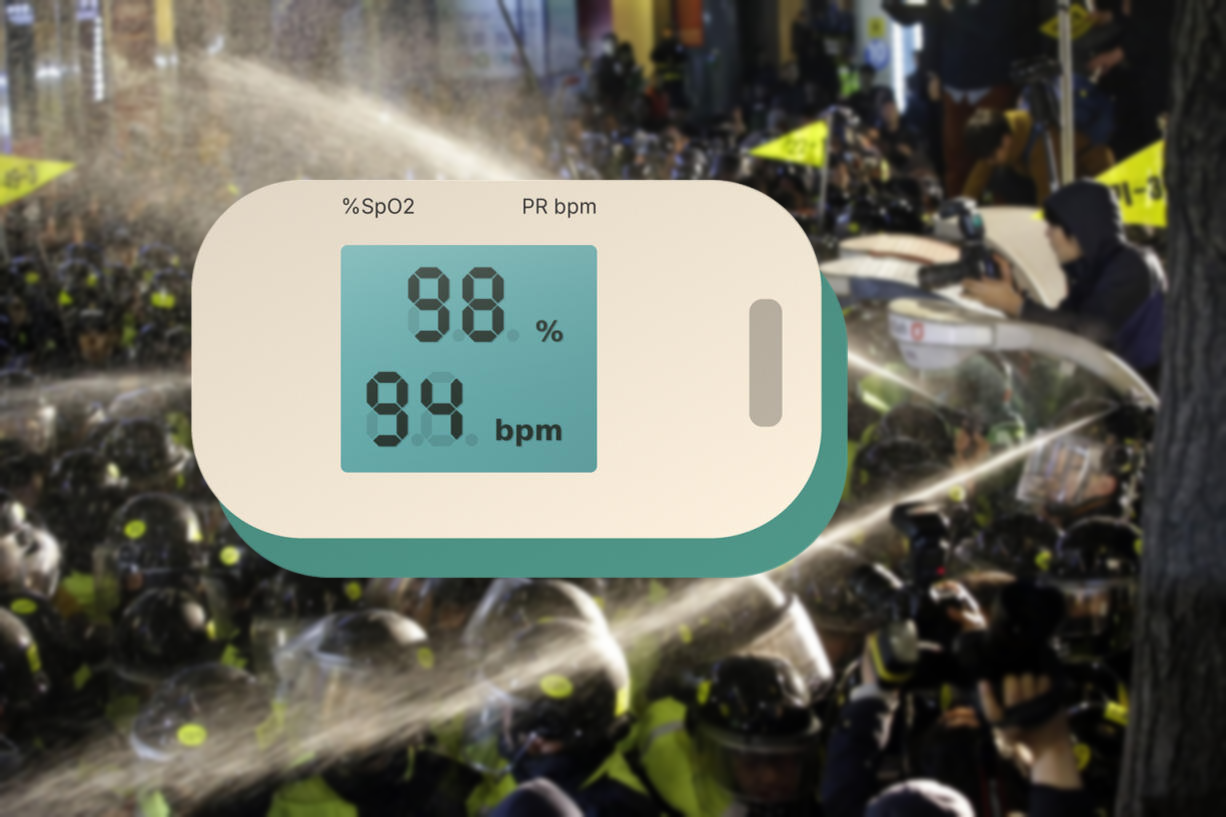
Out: 98 %
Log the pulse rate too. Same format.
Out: 94 bpm
